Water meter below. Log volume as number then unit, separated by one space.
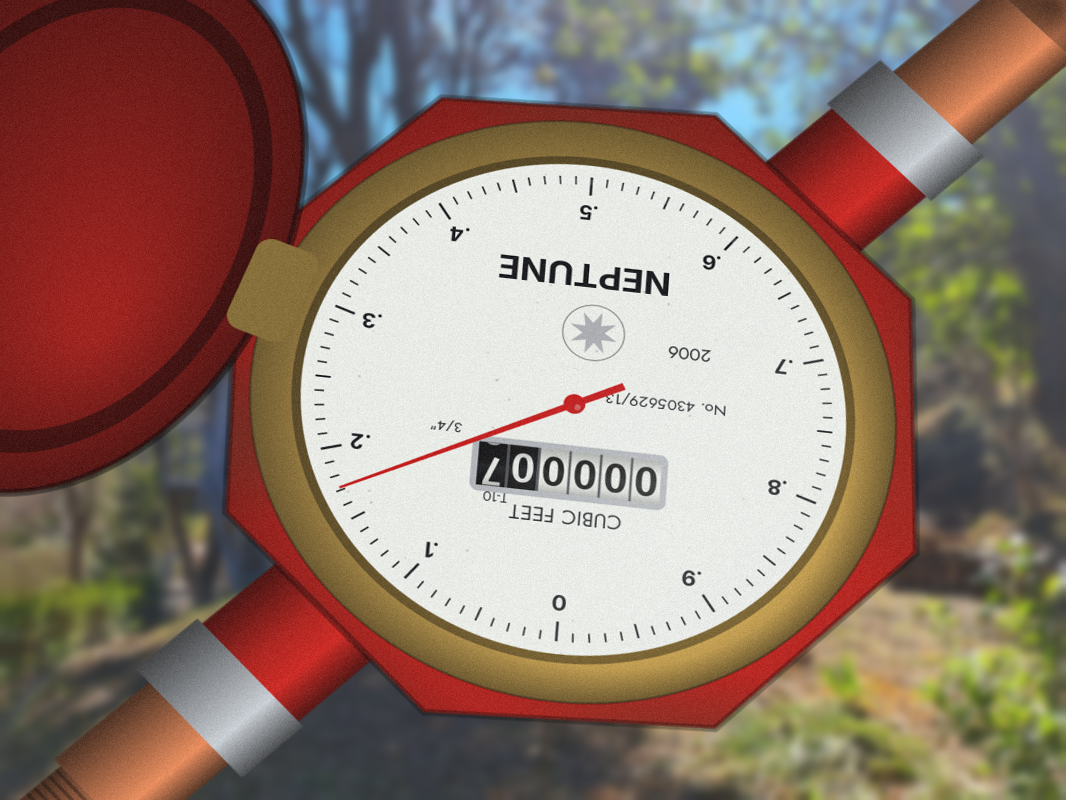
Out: 7.17 ft³
